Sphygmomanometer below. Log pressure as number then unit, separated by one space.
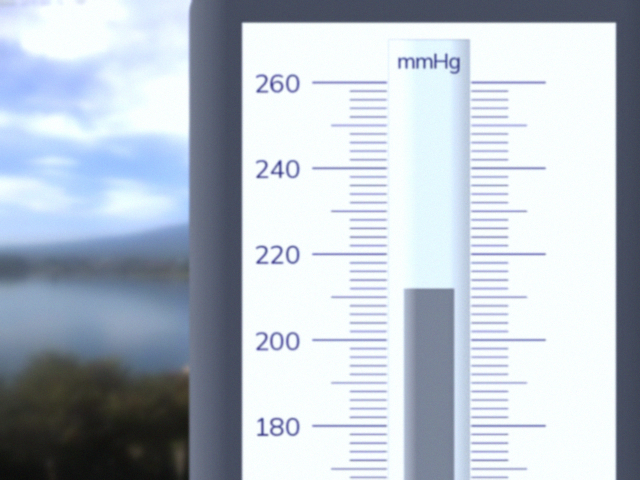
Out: 212 mmHg
